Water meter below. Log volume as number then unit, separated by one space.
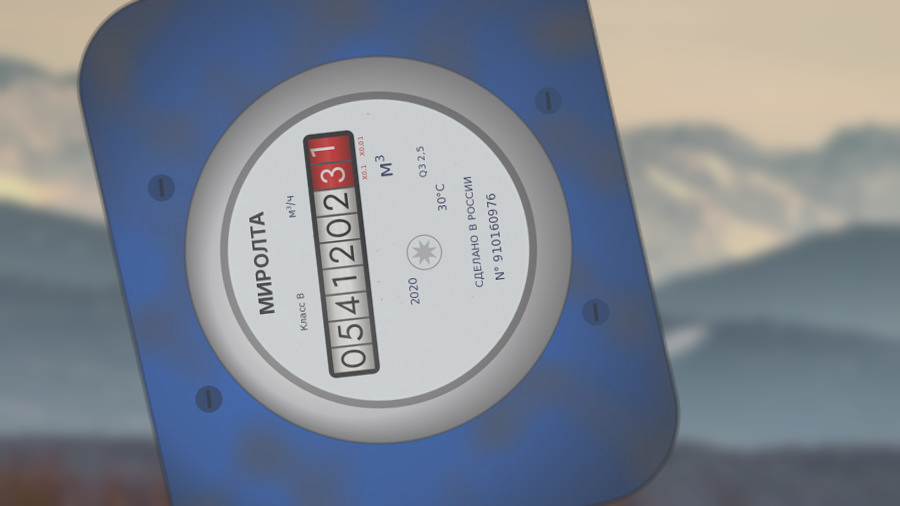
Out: 541202.31 m³
